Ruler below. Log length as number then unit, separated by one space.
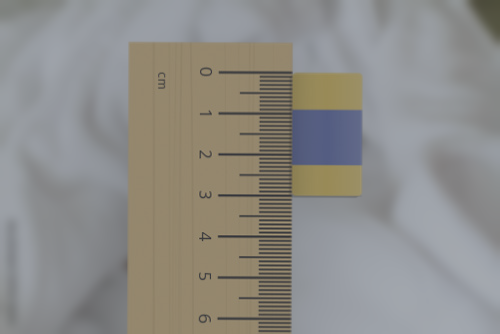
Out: 3 cm
